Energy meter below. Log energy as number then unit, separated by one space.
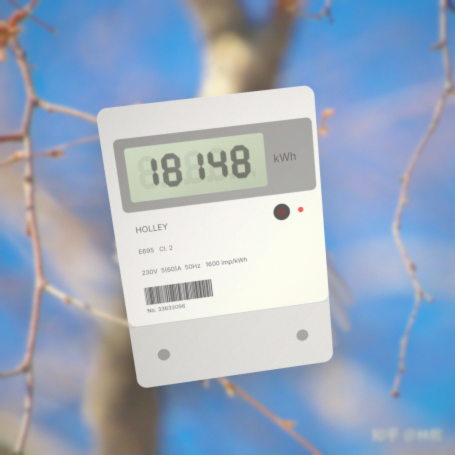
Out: 18148 kWh
